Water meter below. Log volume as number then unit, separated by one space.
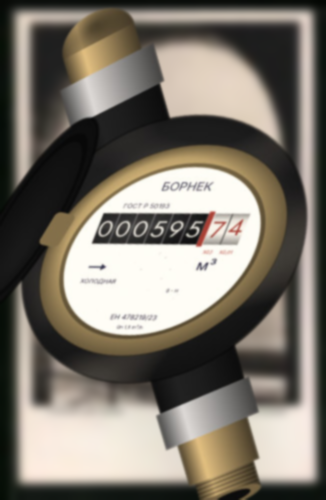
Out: 595.74 m³
